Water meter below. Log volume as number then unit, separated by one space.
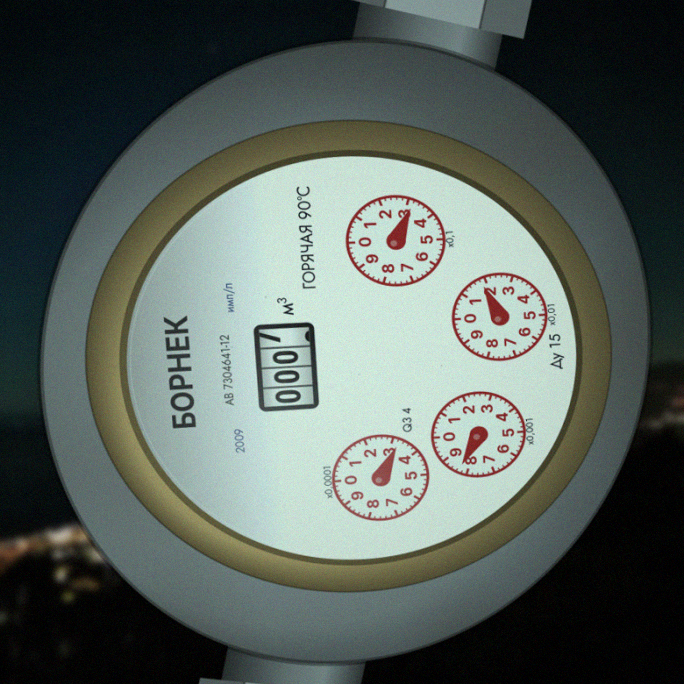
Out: 7.3183 m³
